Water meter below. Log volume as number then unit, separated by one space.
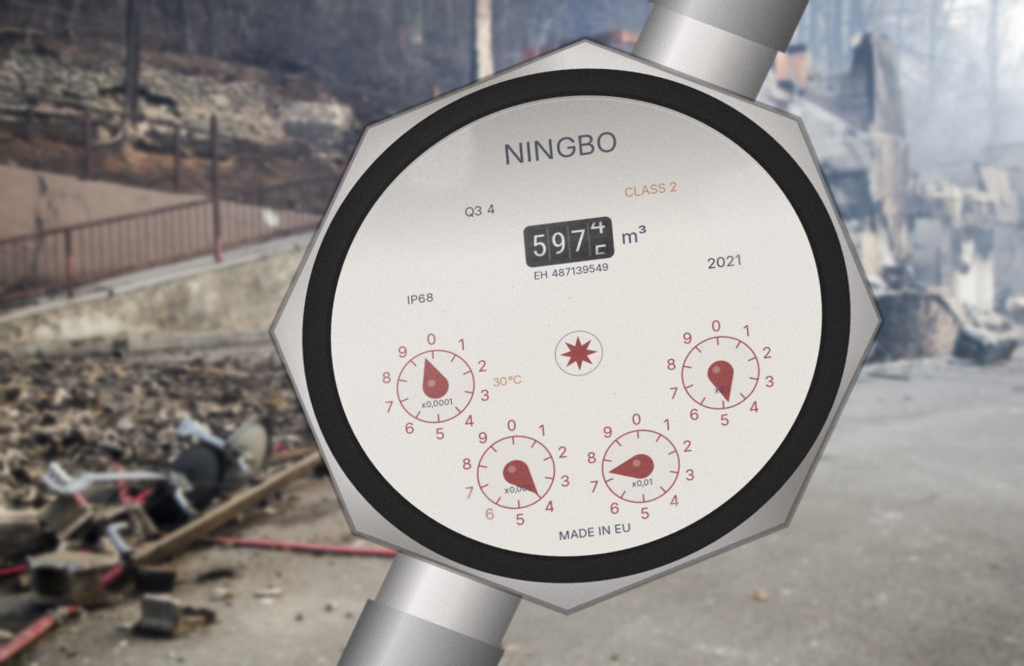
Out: 5974.4739 m³
